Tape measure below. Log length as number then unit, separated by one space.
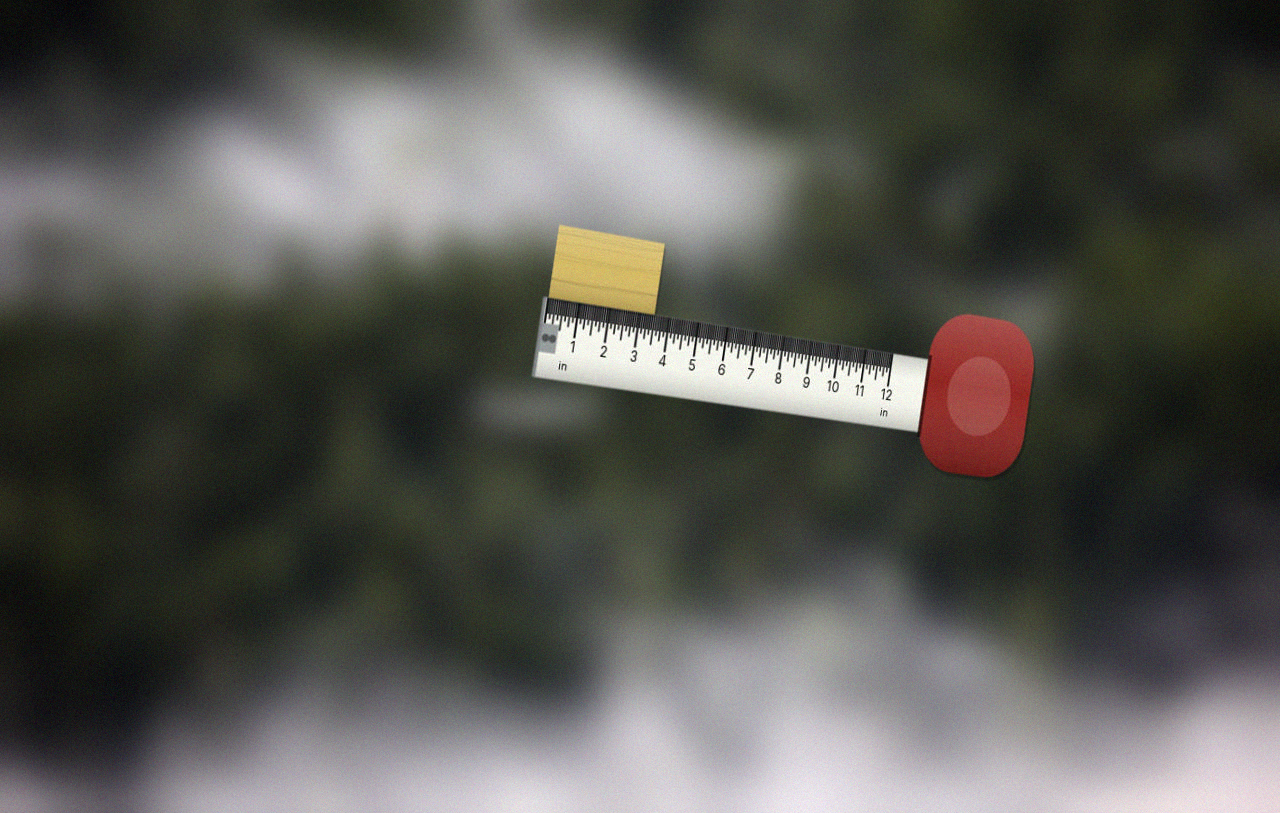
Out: 3.5 in
